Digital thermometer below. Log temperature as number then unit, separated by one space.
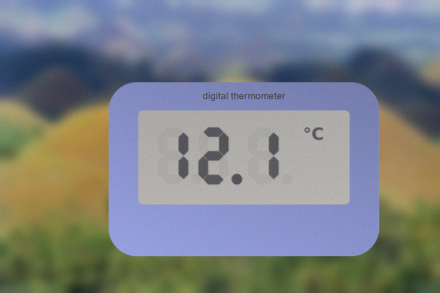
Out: 12.1 °C
